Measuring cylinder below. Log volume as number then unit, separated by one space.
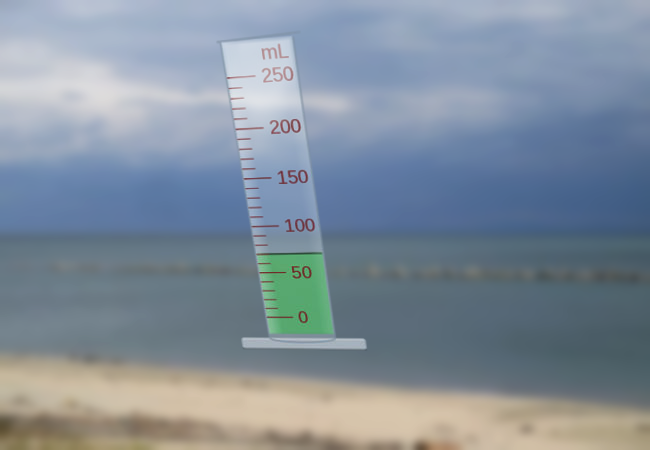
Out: 70 mL
